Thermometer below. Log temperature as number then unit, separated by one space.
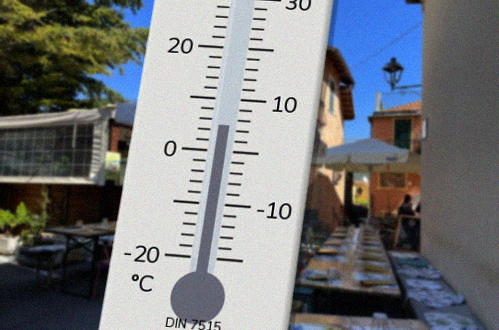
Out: 5 °C
